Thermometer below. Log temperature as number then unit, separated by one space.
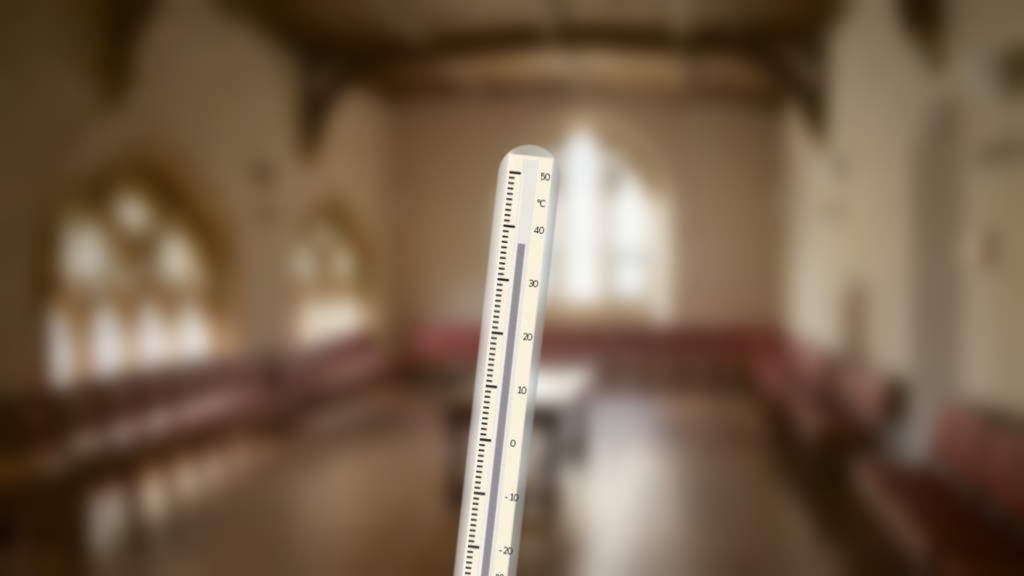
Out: 37 °C
